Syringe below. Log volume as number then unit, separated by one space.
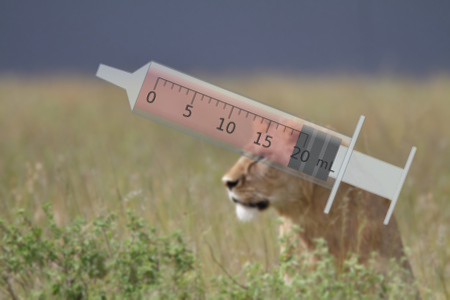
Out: 19 mL
